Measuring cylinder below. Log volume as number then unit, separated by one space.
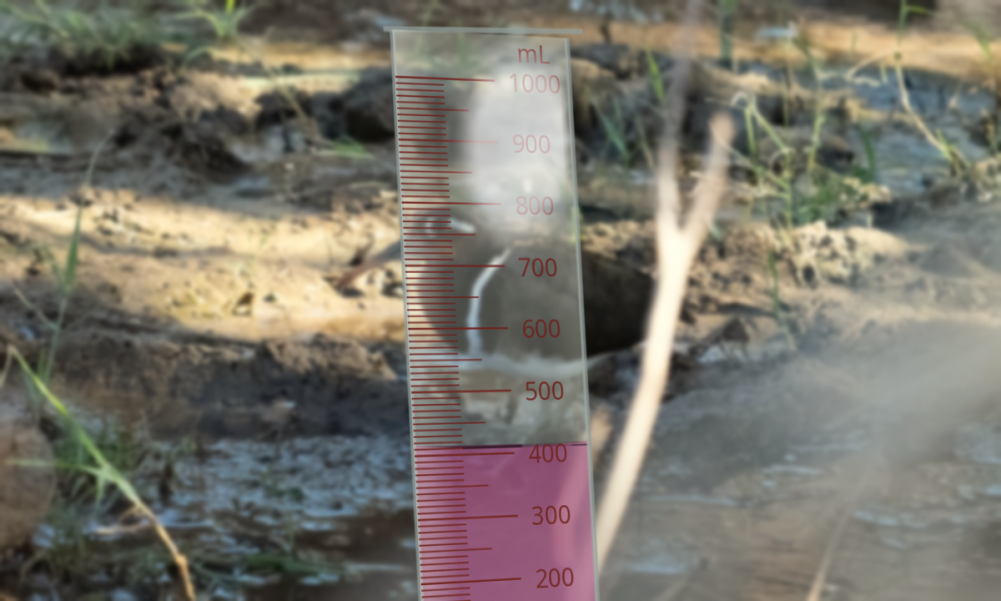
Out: 410 mL
